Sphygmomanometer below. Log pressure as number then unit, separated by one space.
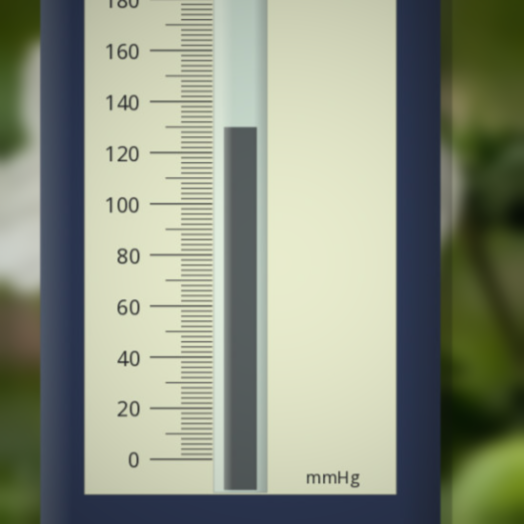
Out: 130 mmHg
